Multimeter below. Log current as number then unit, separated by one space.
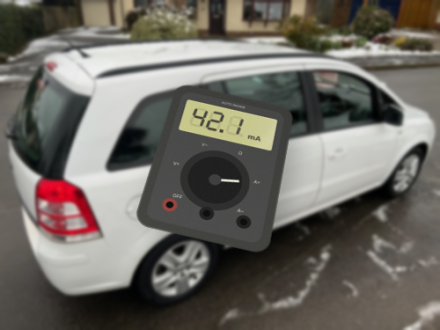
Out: 42.1 mA
